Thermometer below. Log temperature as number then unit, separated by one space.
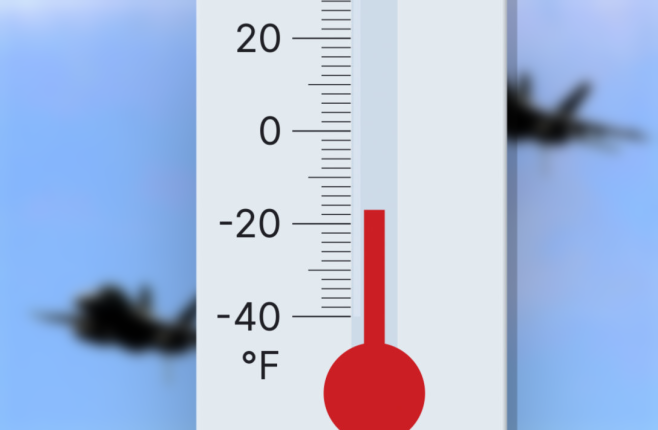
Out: -17 °F
